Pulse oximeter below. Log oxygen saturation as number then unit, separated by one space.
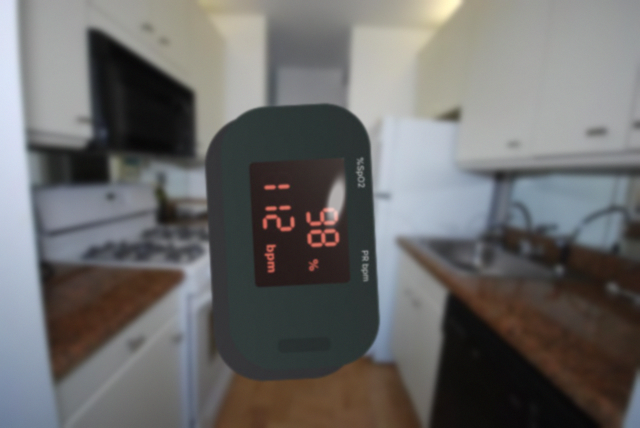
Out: 98 %
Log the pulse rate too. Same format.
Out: 112 bpm
